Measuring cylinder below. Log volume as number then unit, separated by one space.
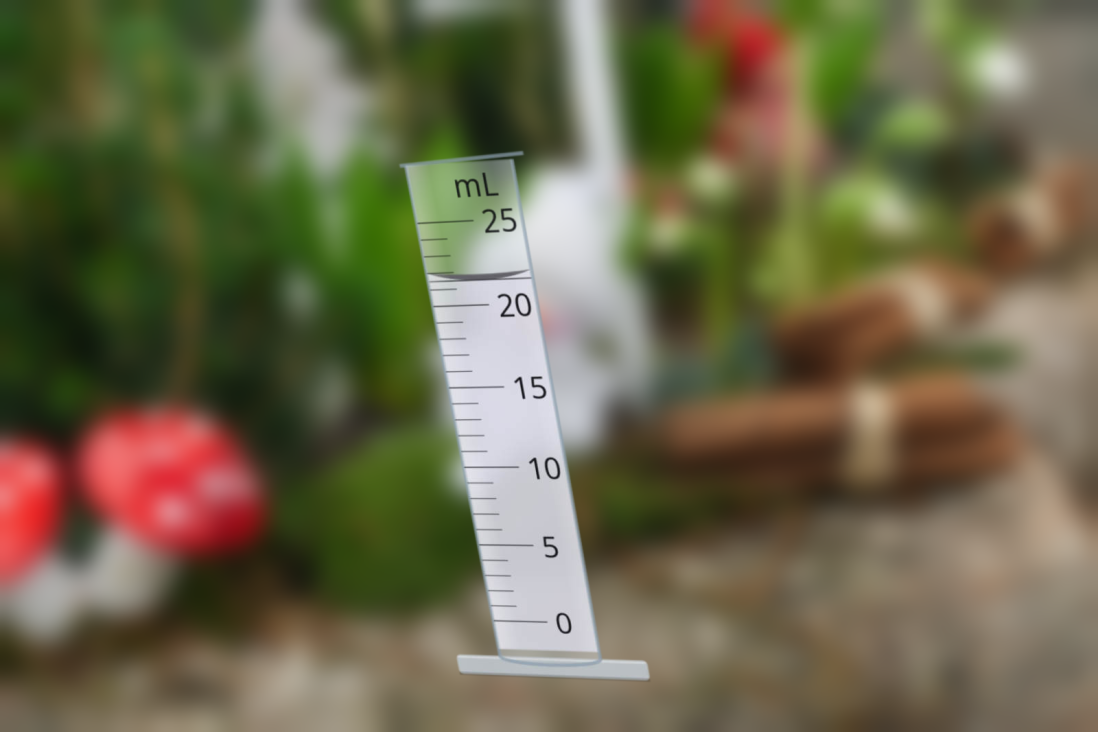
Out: 21.5 mL
